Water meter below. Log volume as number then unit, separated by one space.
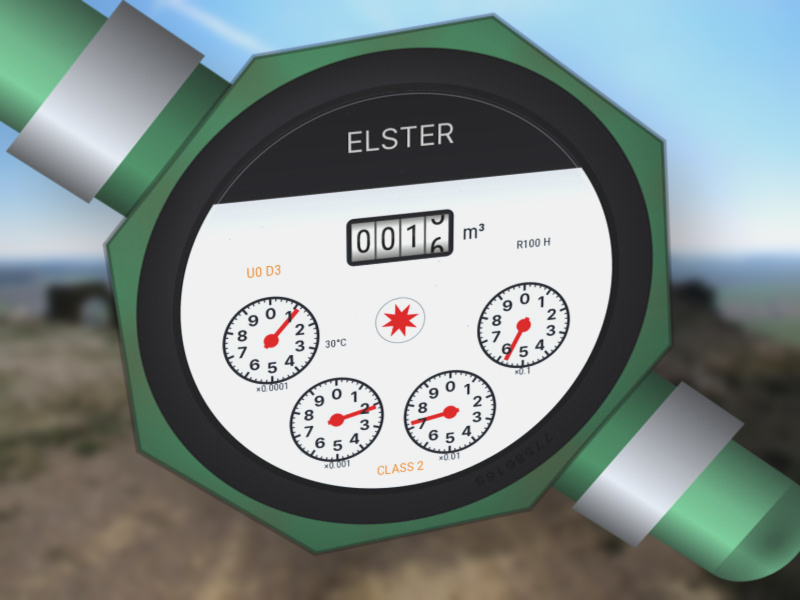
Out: 15.5721 m³
